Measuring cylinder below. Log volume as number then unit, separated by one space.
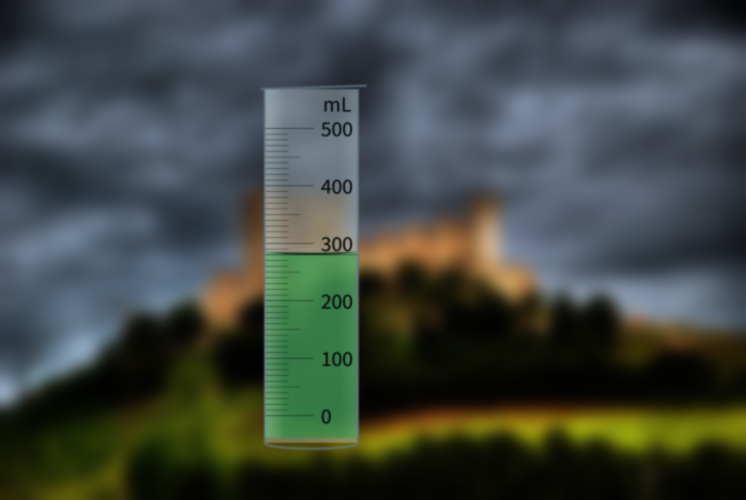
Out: 280 mL
